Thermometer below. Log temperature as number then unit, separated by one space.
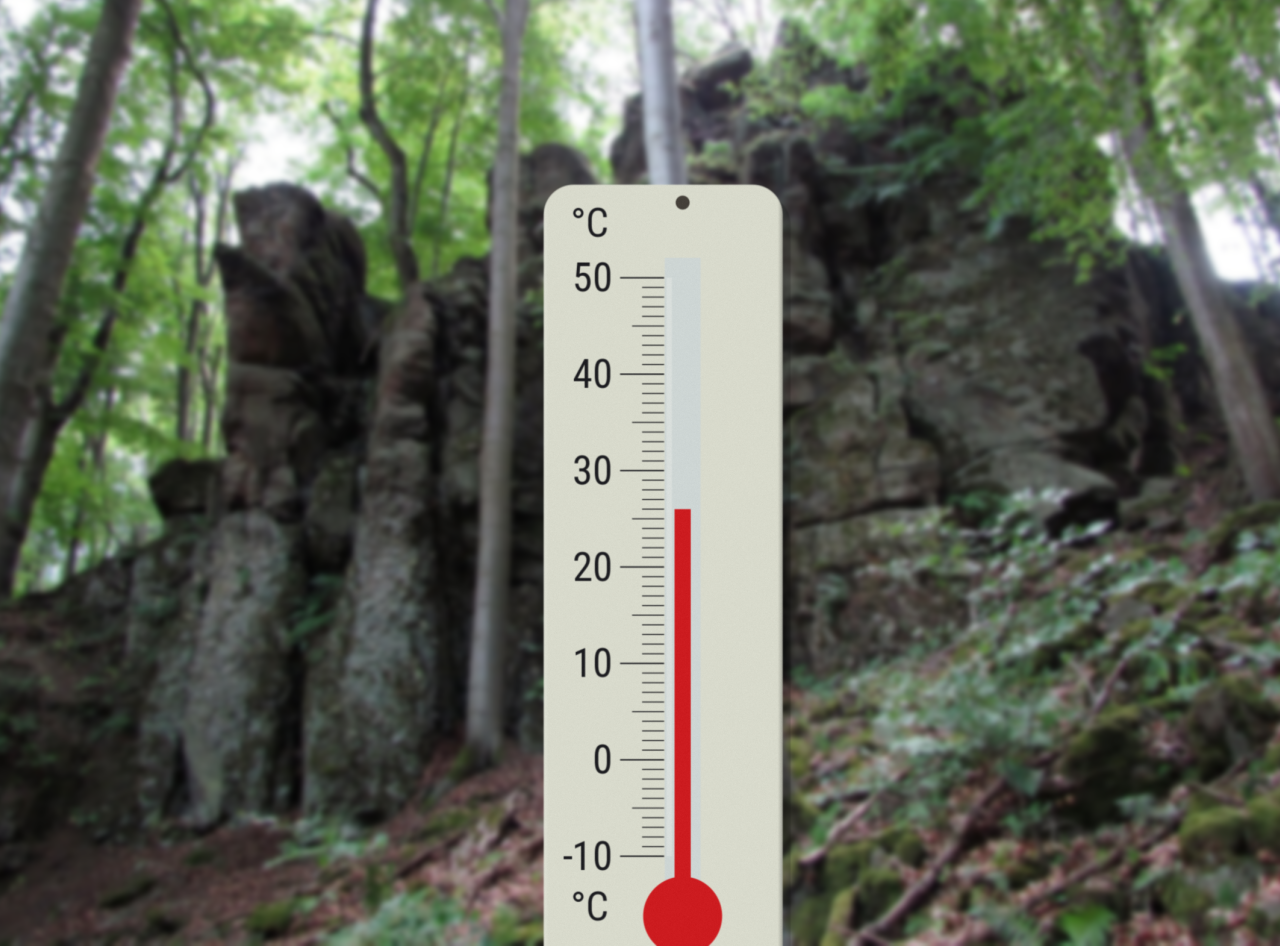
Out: 26 °C
